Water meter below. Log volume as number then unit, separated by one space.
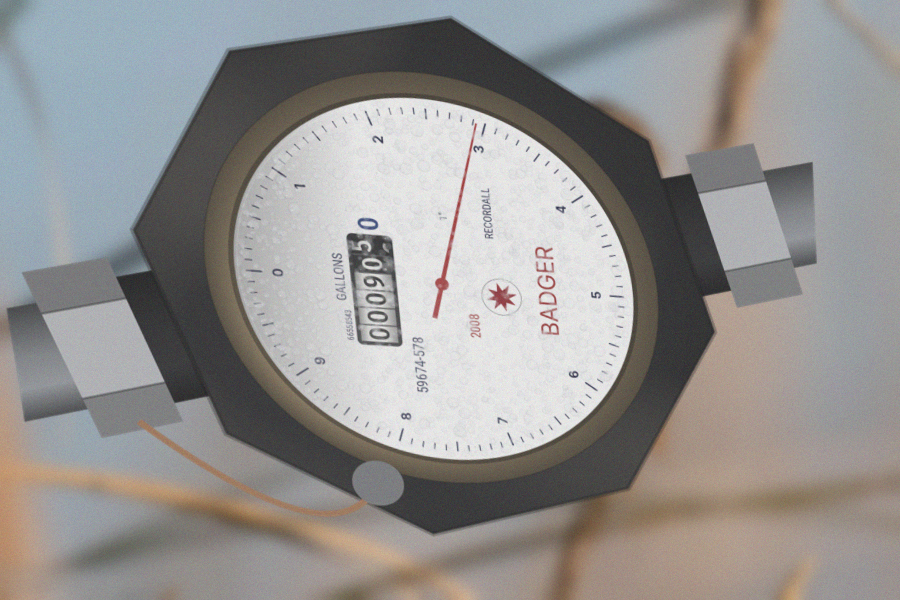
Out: 9052.9 gal
